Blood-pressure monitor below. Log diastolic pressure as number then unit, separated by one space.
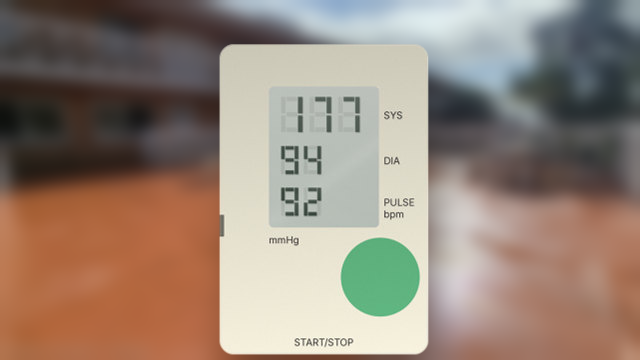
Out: 94 mmHg
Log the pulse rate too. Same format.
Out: 92 bpm
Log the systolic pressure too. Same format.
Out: 177 mmHg
